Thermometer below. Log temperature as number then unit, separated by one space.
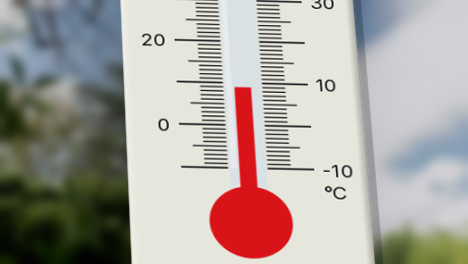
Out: 9 °C
